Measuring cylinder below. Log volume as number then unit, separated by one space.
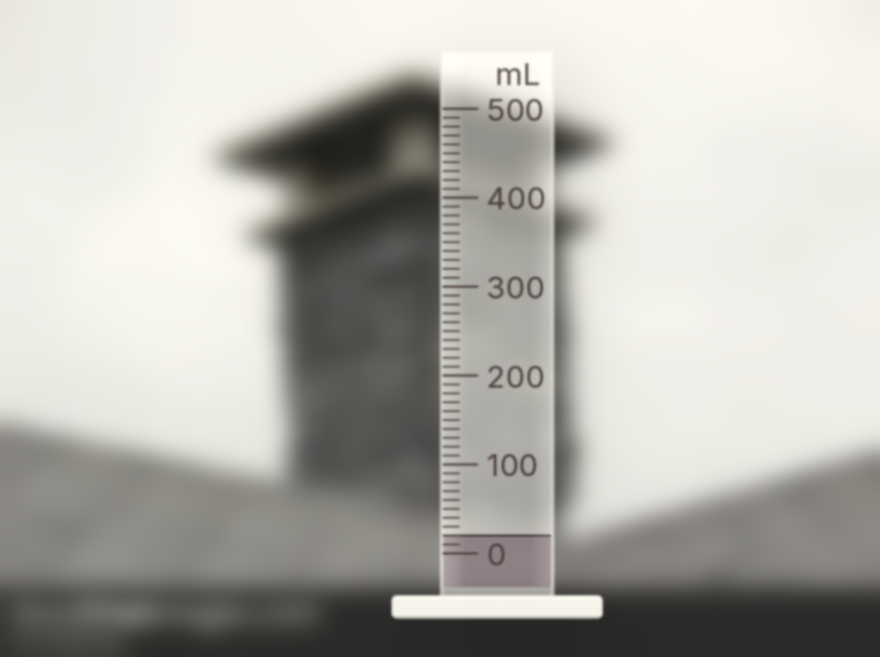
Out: 20 mL
